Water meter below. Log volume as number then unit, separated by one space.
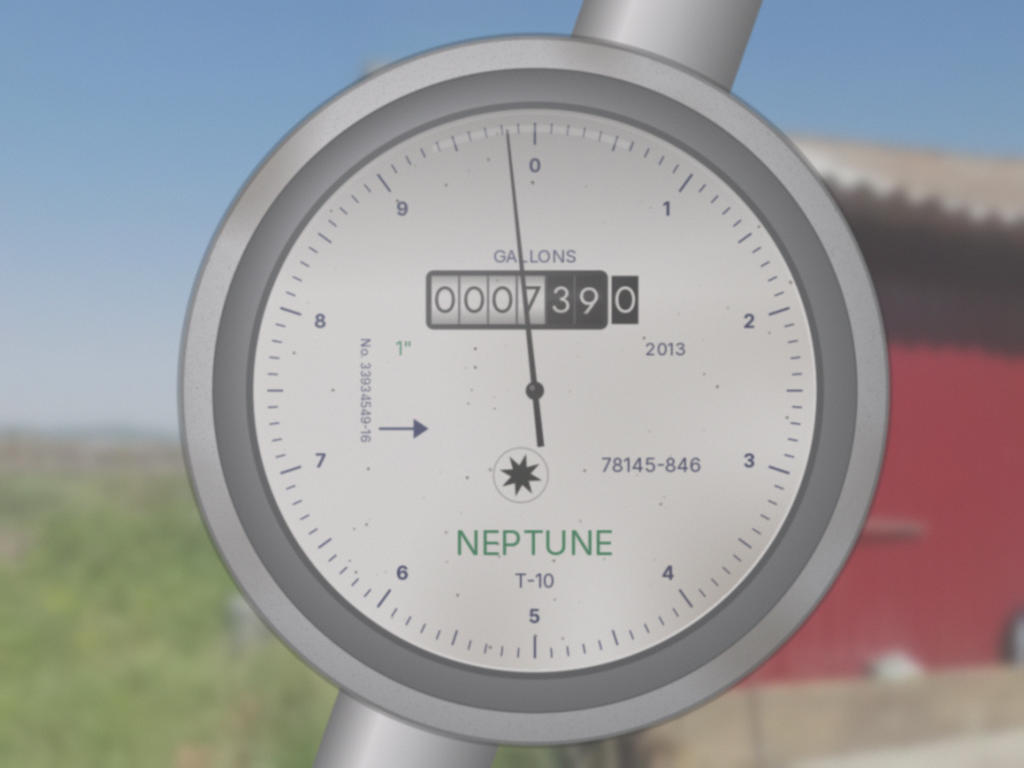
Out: 7389.8 gal
